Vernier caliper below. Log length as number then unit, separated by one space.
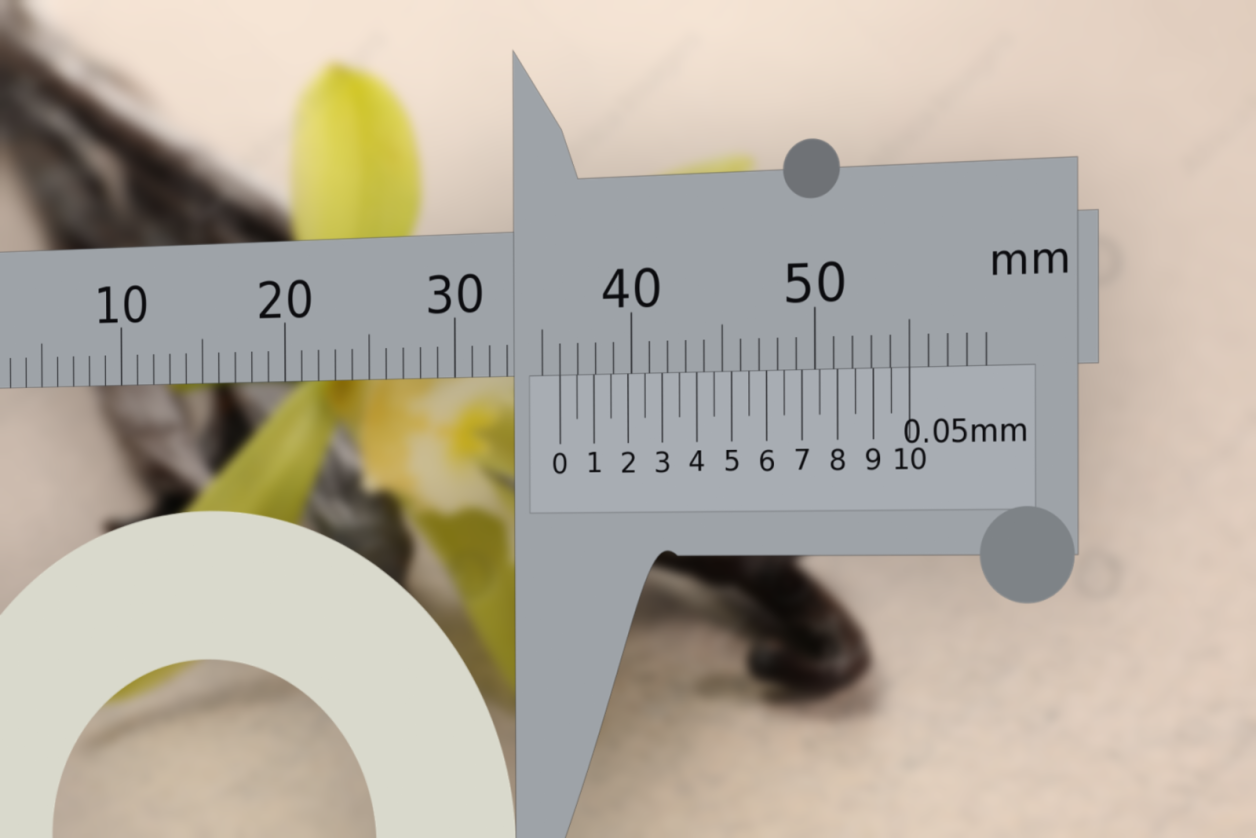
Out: 36.0 mm
